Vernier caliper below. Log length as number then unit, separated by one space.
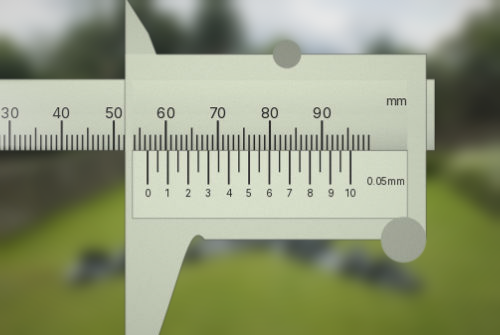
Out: 56.5 mm
